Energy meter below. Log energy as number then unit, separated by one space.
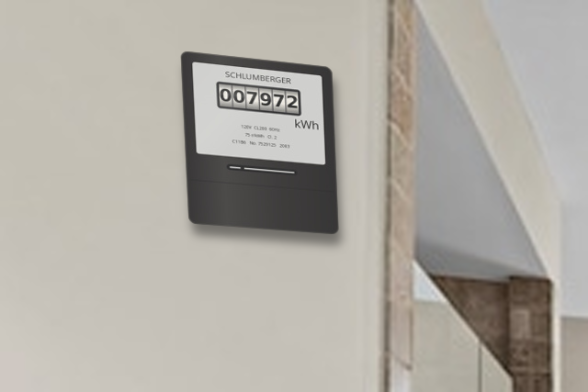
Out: 7972 kWh
